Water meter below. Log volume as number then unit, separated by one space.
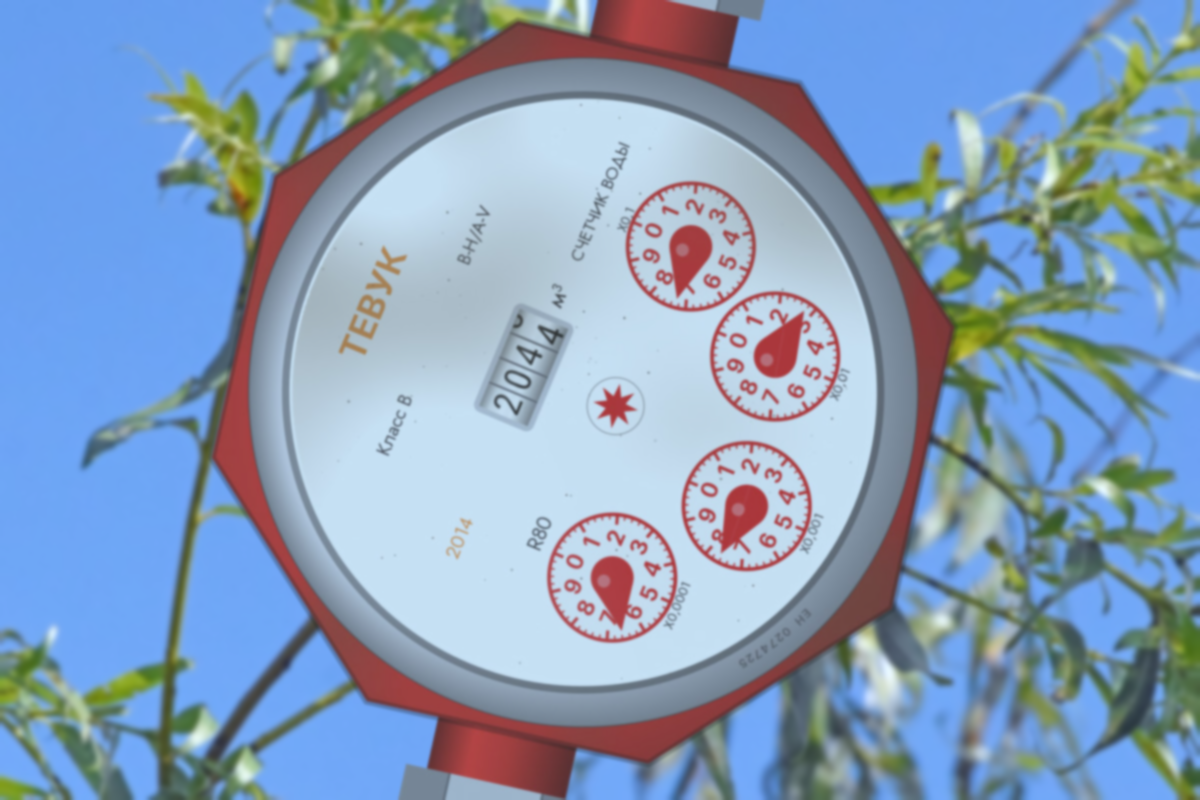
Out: 2043.7276 m³
